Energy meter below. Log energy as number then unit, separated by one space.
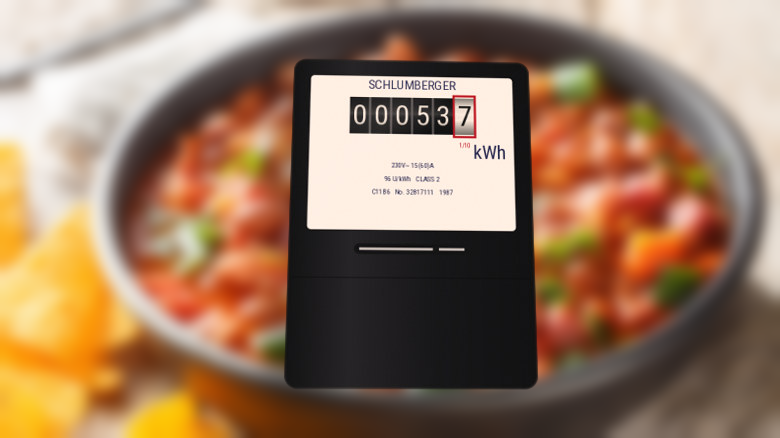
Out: 53.7 kWh
